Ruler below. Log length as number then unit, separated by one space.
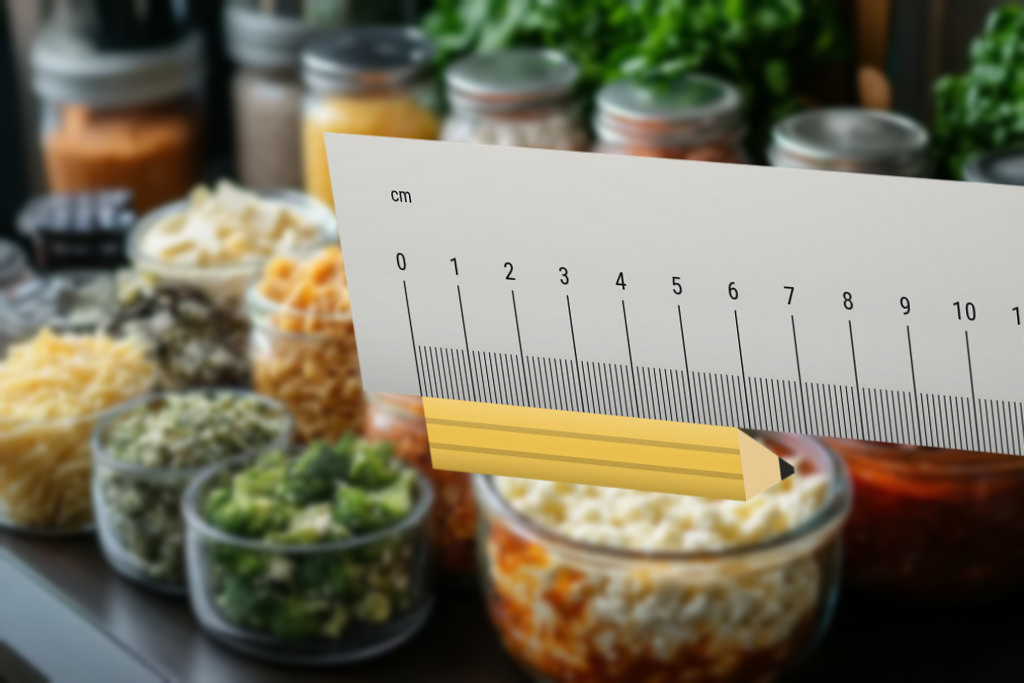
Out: 6.7 cm
